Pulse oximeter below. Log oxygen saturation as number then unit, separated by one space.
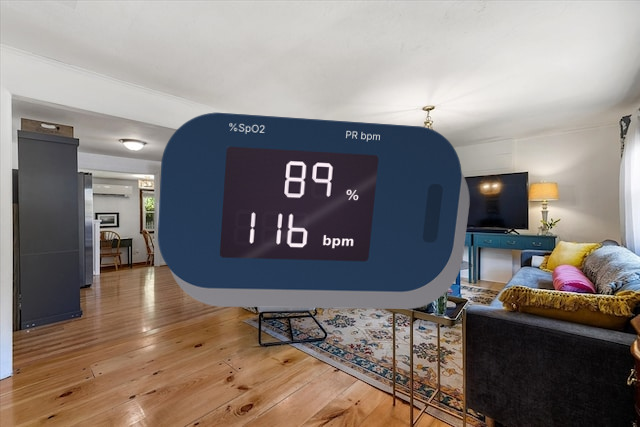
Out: 89 %
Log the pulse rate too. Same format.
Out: 116 bpm
